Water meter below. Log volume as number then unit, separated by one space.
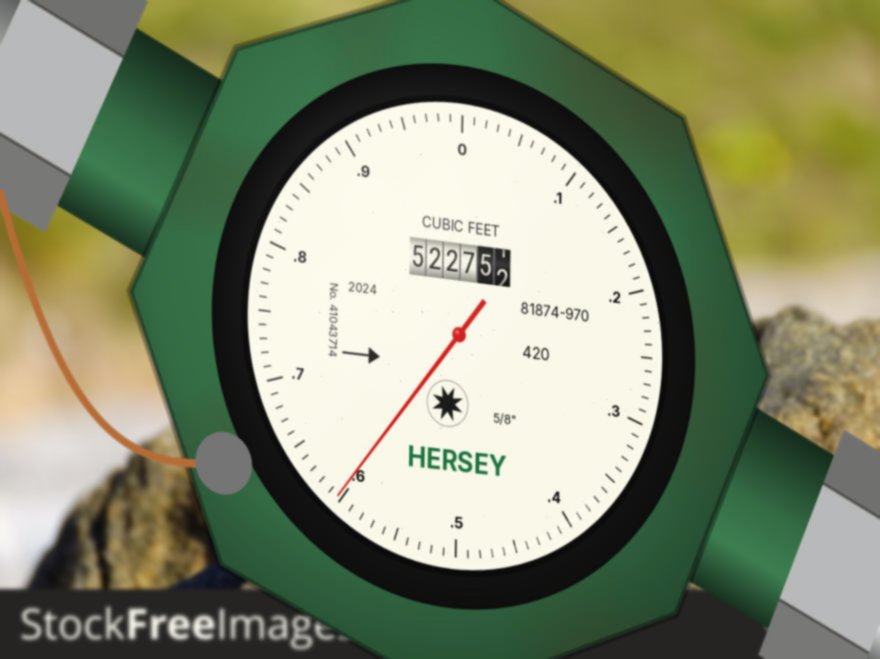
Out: 522751.60 ft³
